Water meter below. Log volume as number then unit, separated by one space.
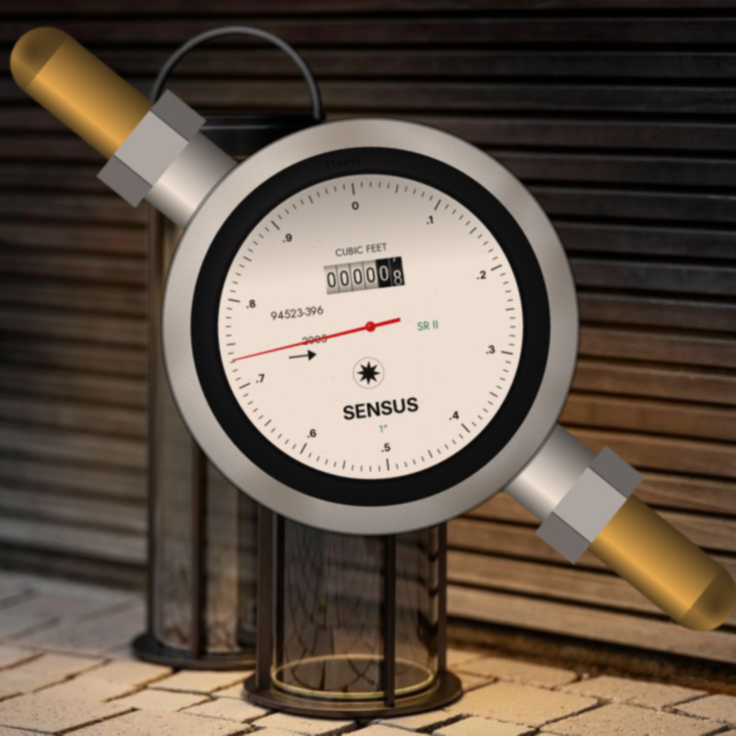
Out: 7.73 ft³
